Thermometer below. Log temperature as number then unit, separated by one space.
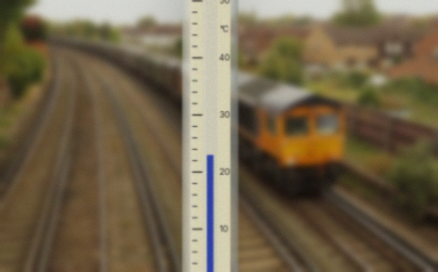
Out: 23 °C
